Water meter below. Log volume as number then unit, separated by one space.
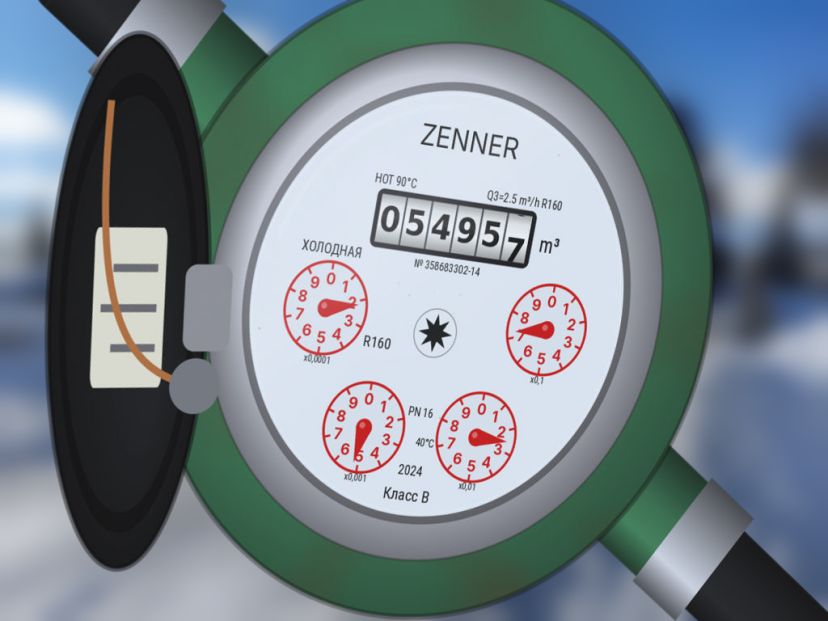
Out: 54956.7252 m³
